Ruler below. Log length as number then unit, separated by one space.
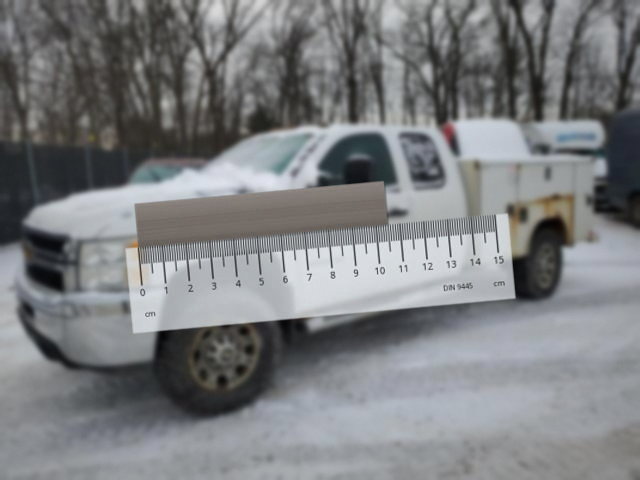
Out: 10.5 cm
